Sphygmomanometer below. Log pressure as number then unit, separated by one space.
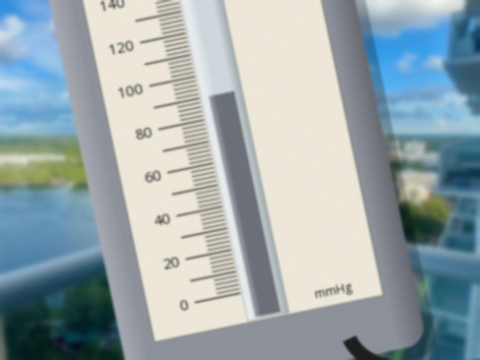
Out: 90 mmHg
